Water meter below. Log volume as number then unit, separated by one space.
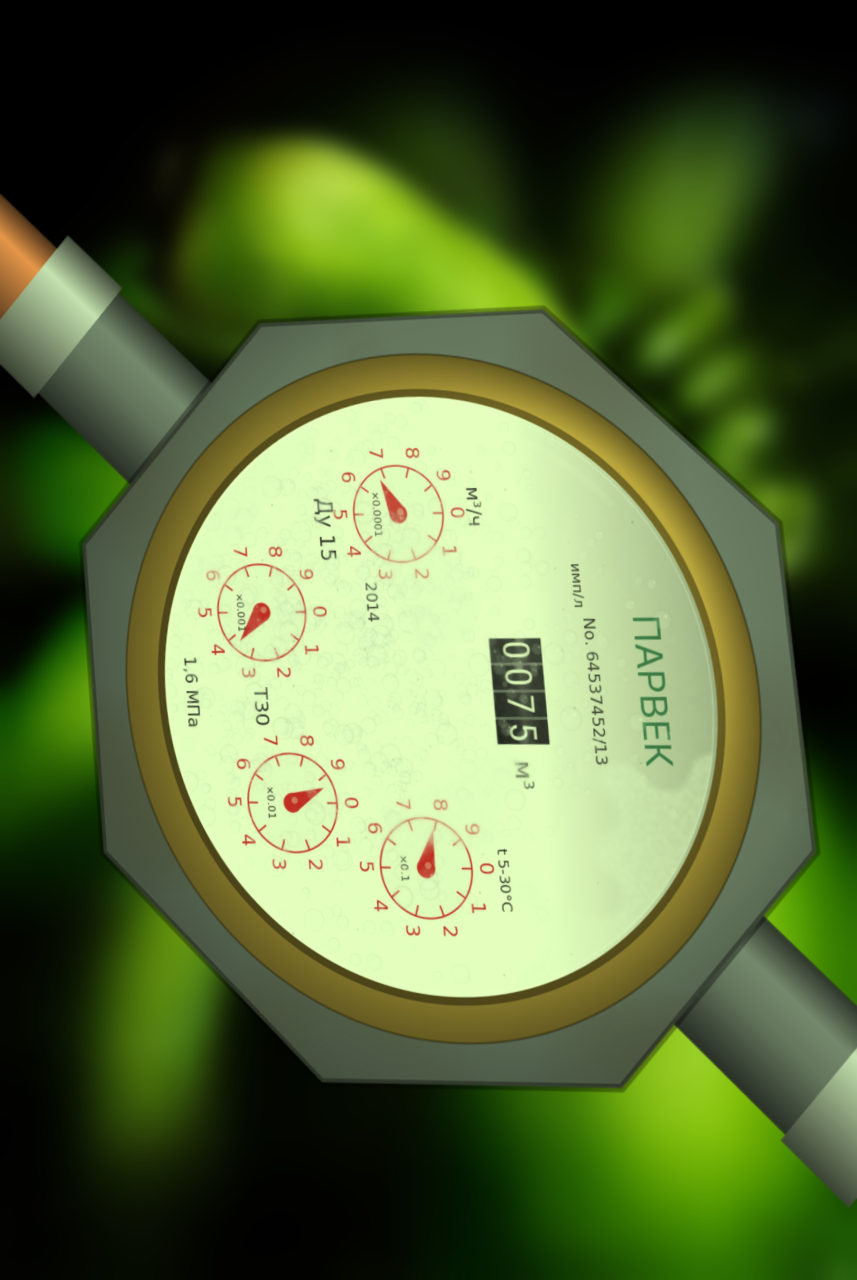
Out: 75.7936 m³
